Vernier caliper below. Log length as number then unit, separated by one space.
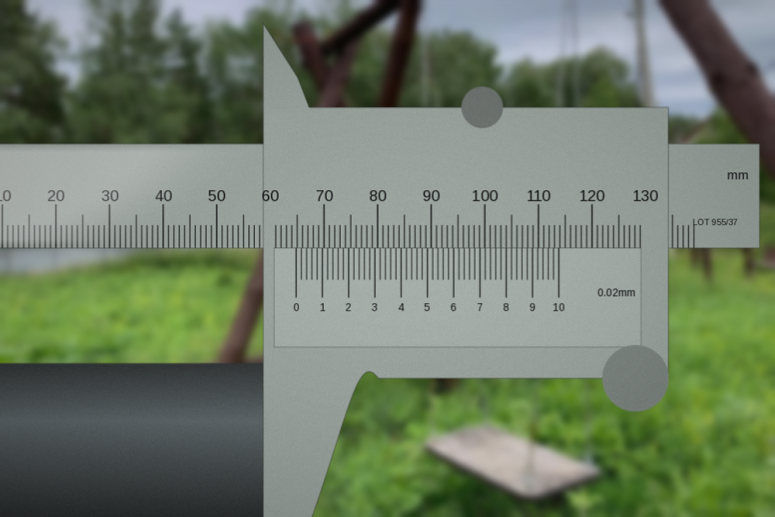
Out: 64.8 mm
